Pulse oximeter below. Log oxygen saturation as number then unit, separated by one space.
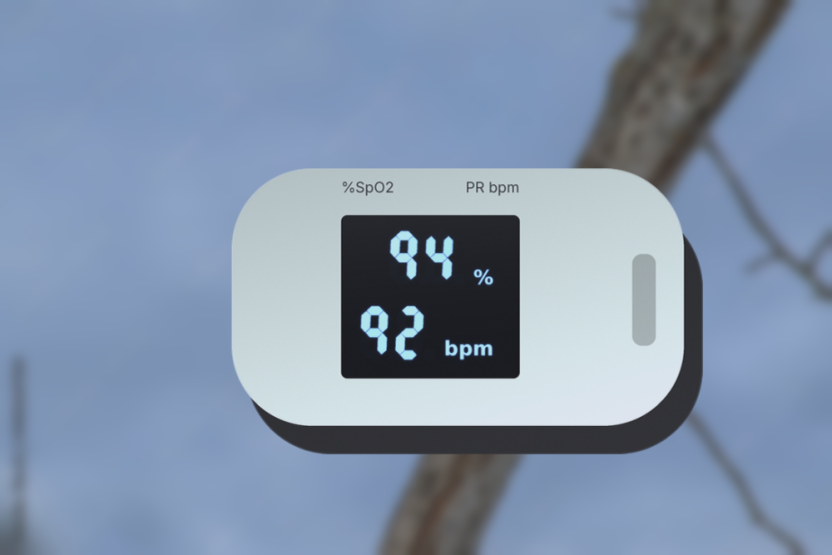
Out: 94 %
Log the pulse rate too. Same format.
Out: 92 bpm
